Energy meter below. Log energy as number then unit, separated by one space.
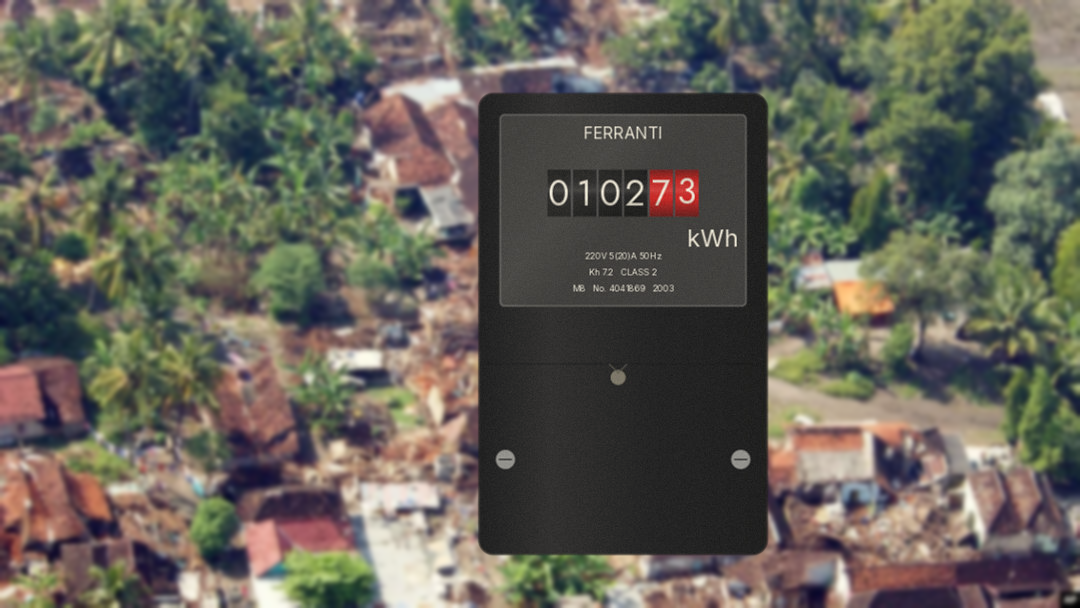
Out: 102.73 kWh
